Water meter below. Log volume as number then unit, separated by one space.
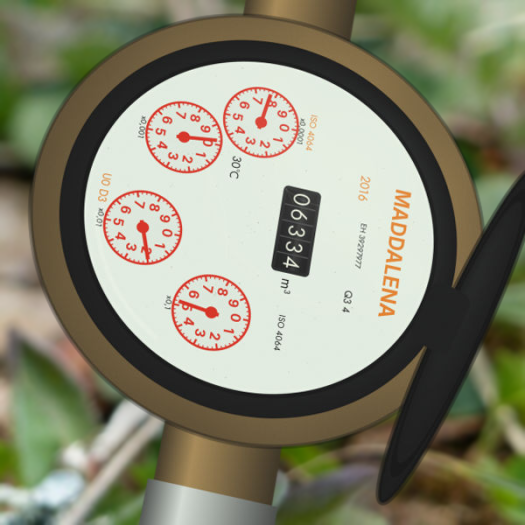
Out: 6334.5197 m³
